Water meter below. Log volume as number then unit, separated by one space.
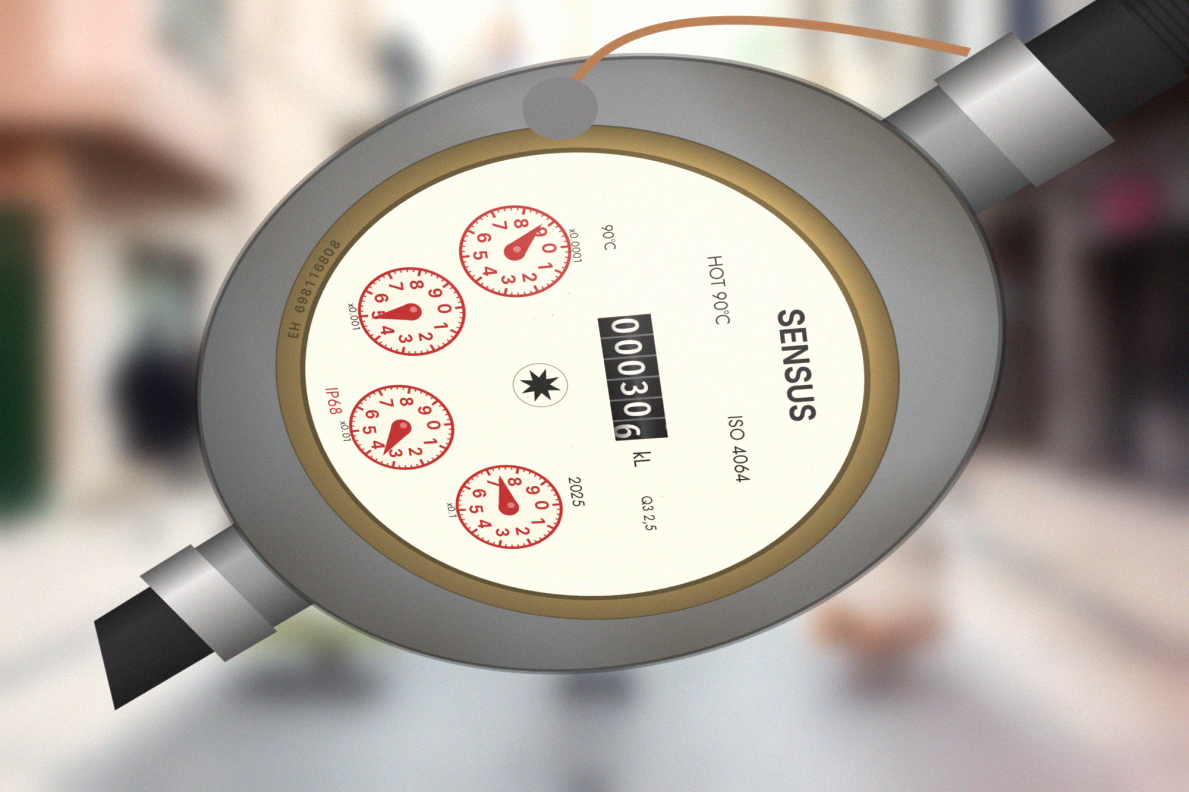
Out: 305.7348 kL
